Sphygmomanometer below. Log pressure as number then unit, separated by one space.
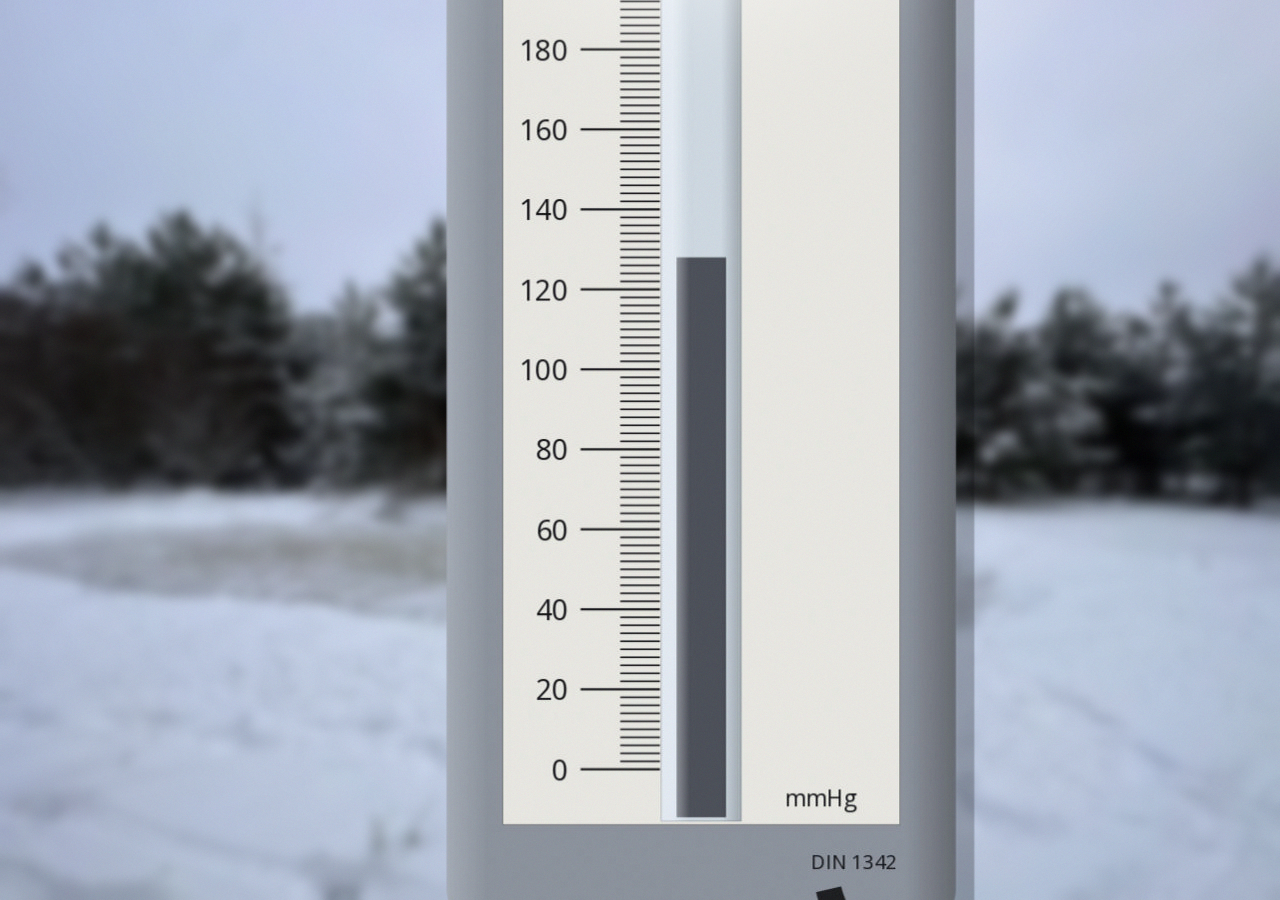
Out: 128 mmHg
